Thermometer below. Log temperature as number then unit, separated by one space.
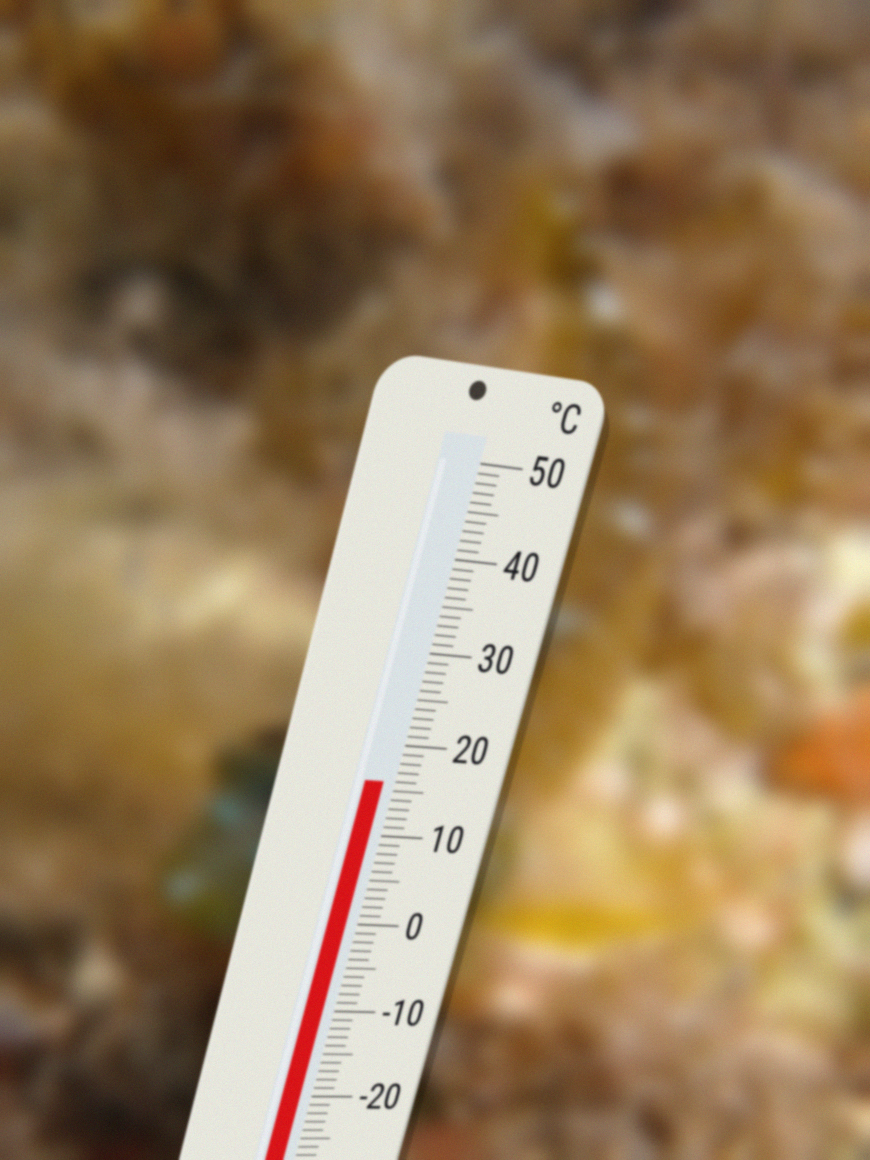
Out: 16 °C
